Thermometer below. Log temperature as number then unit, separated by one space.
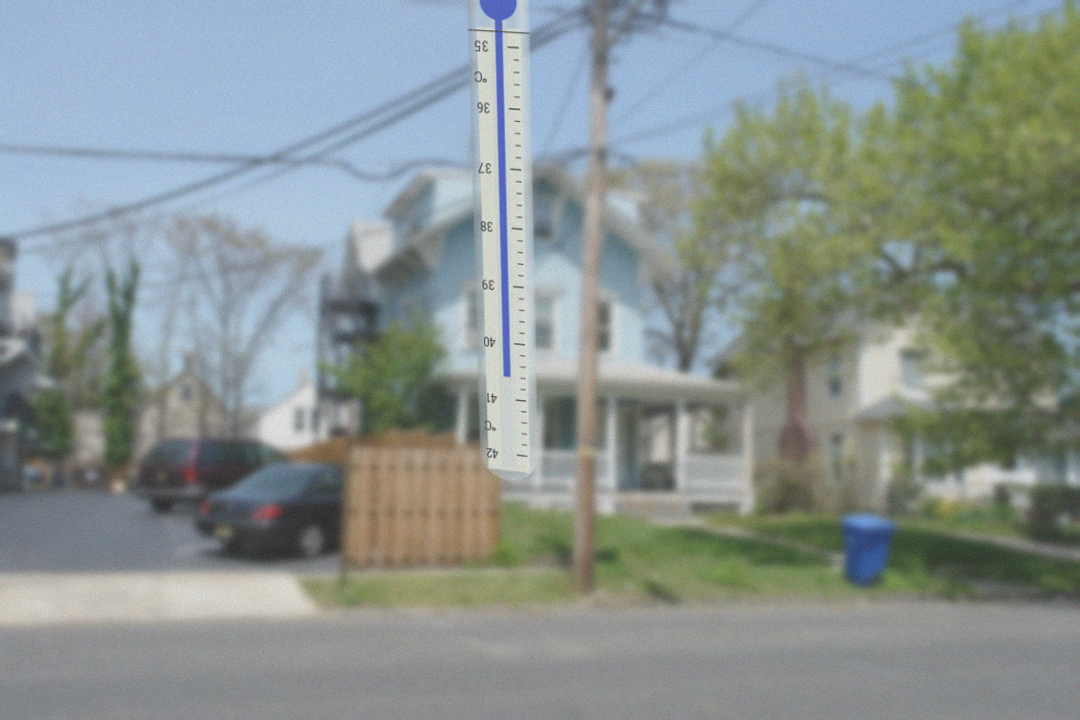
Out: 40.6 °C
